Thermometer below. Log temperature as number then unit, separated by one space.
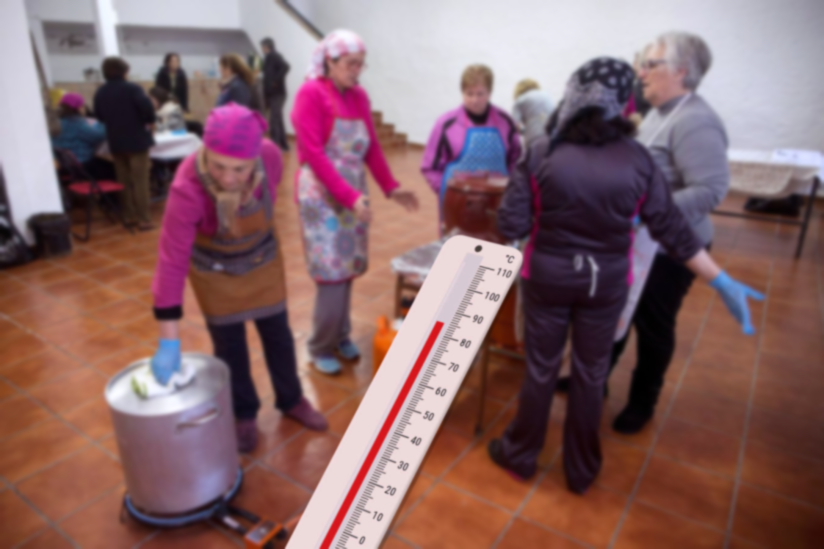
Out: 85 °C
